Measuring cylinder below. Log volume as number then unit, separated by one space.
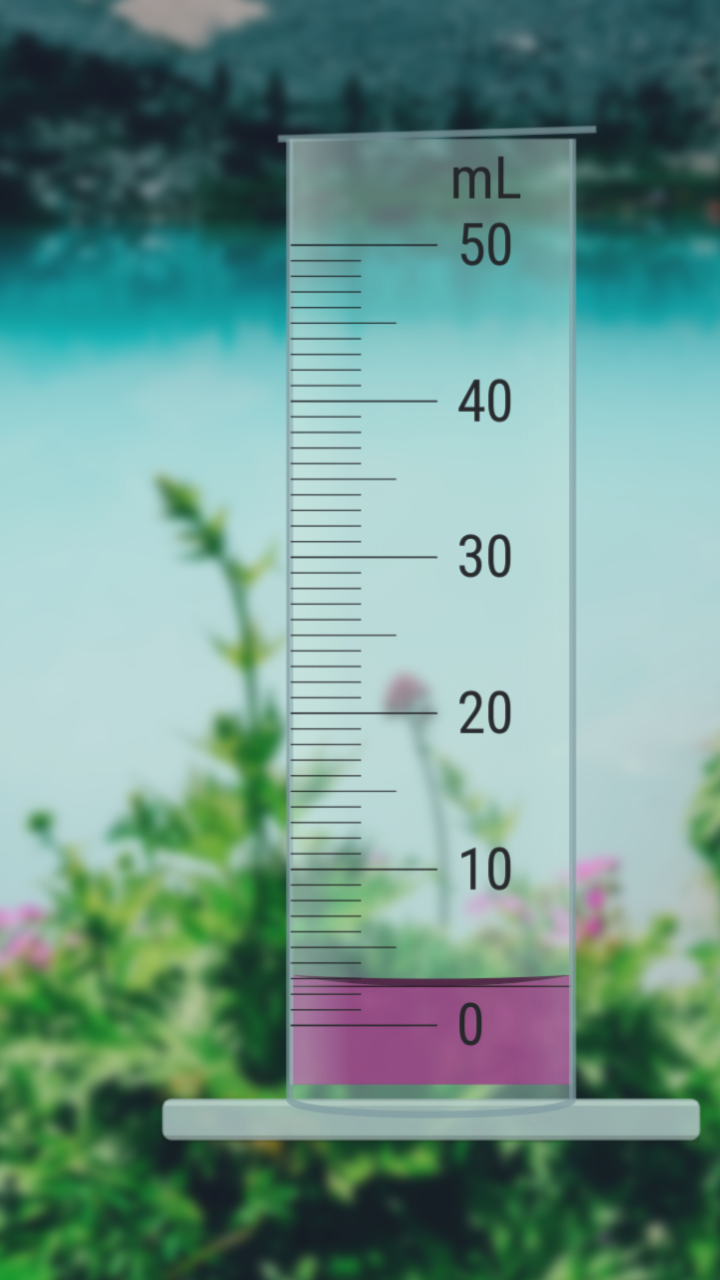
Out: 2.5 mL
